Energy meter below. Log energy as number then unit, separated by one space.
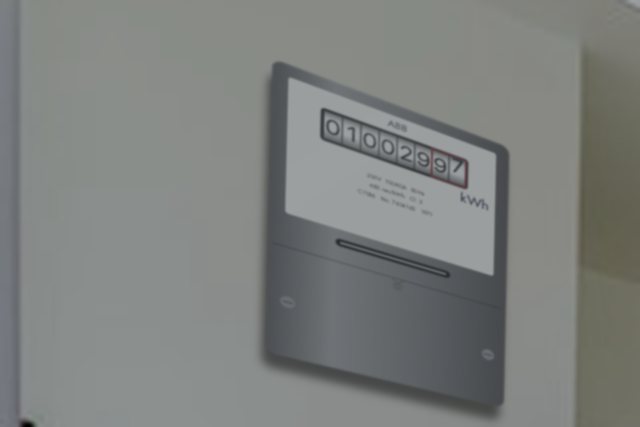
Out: 10029.97 kWh
